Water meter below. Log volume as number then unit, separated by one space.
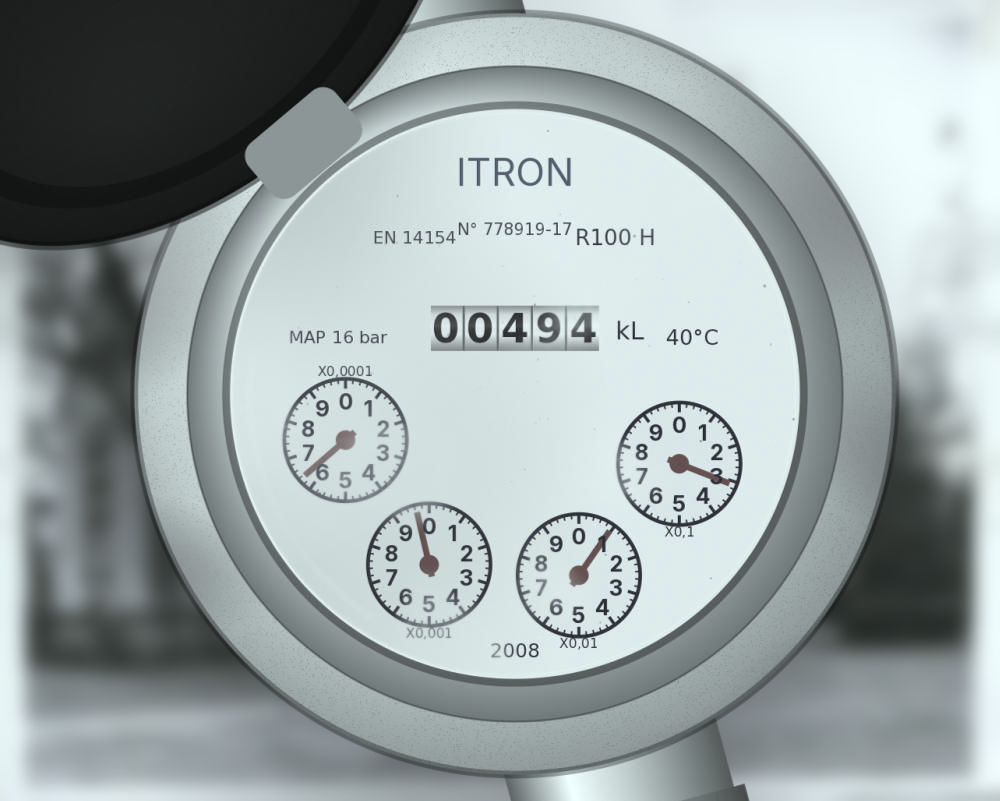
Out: 494.3096 kL
